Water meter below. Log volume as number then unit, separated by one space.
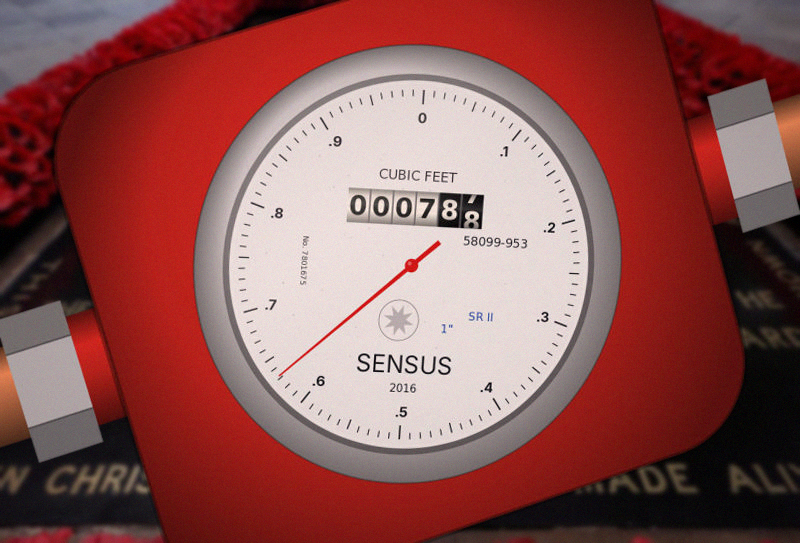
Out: 787.63 ft³
